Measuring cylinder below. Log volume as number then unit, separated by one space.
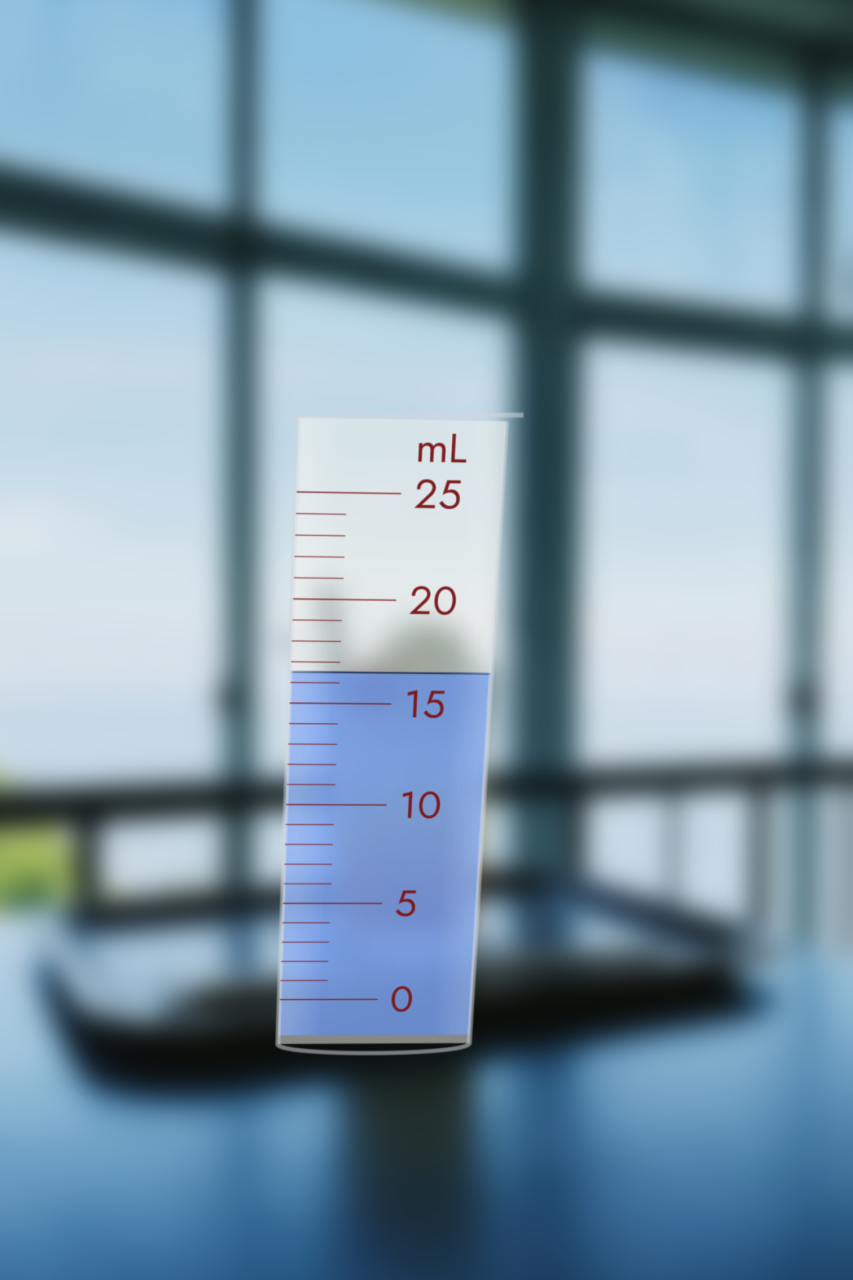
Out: 16.5 mL
